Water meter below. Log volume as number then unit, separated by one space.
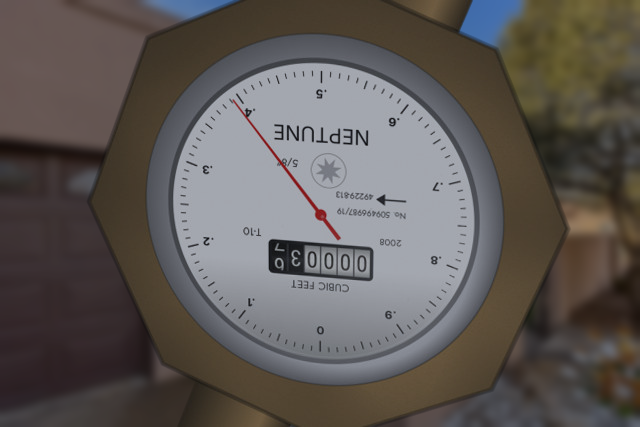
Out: 36.39 ft³
